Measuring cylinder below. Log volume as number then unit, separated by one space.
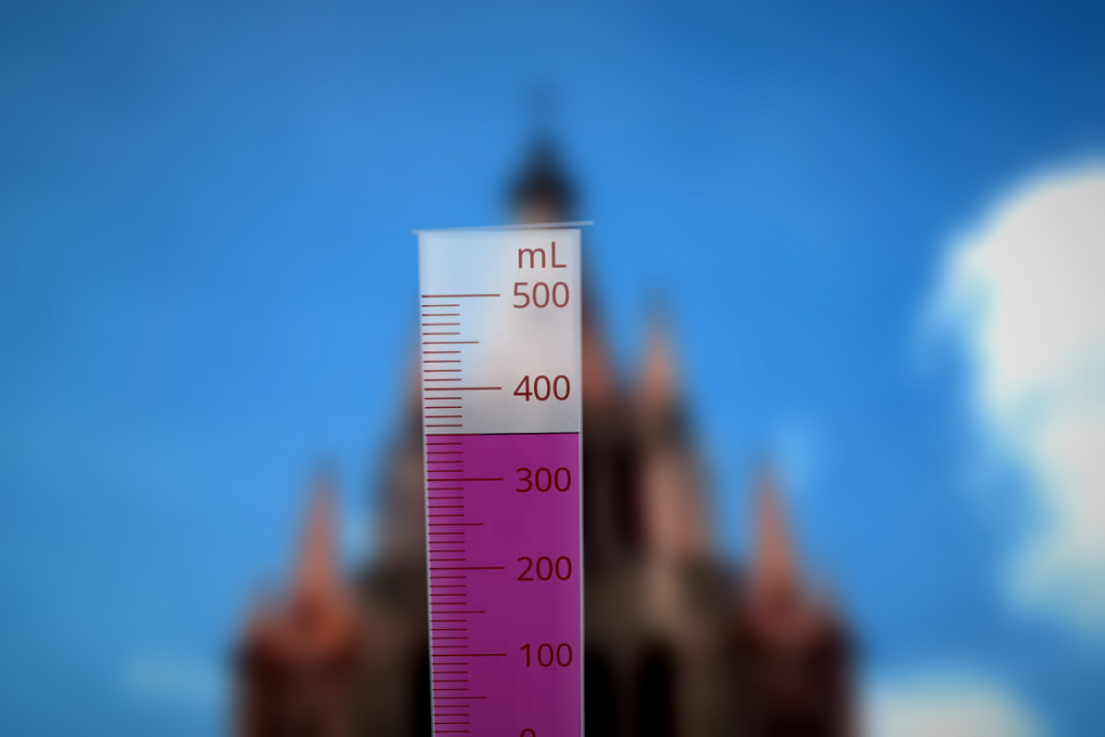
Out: 350 mL
